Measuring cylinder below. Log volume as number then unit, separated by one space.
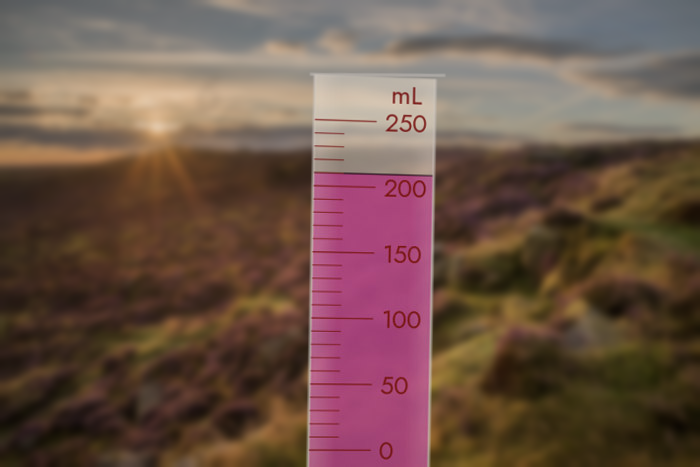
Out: 210 mL
